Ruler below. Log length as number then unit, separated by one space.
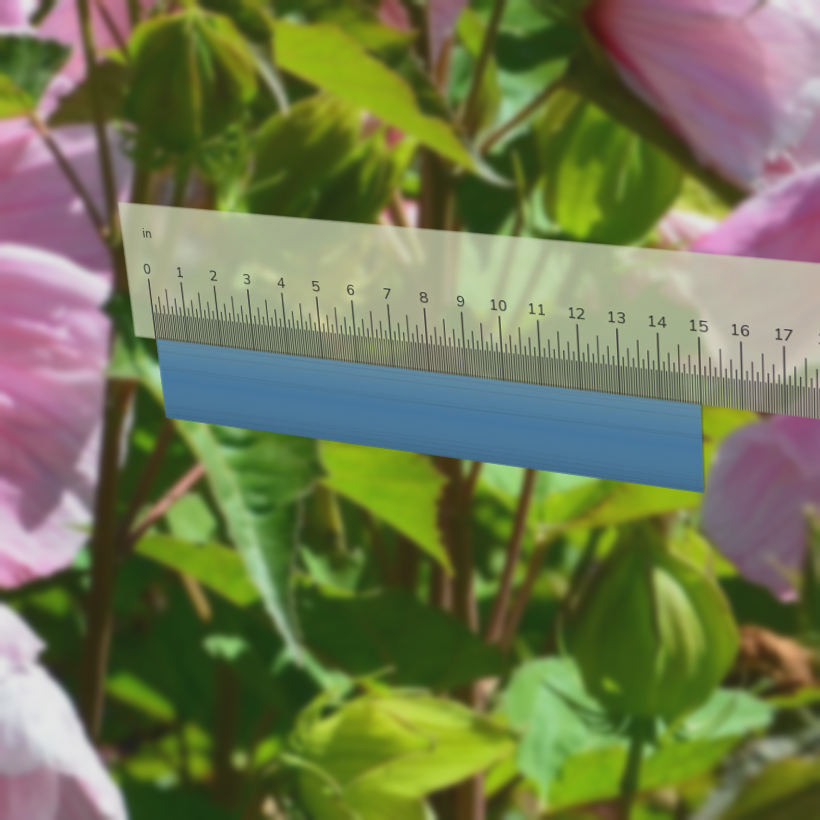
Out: 15 in
